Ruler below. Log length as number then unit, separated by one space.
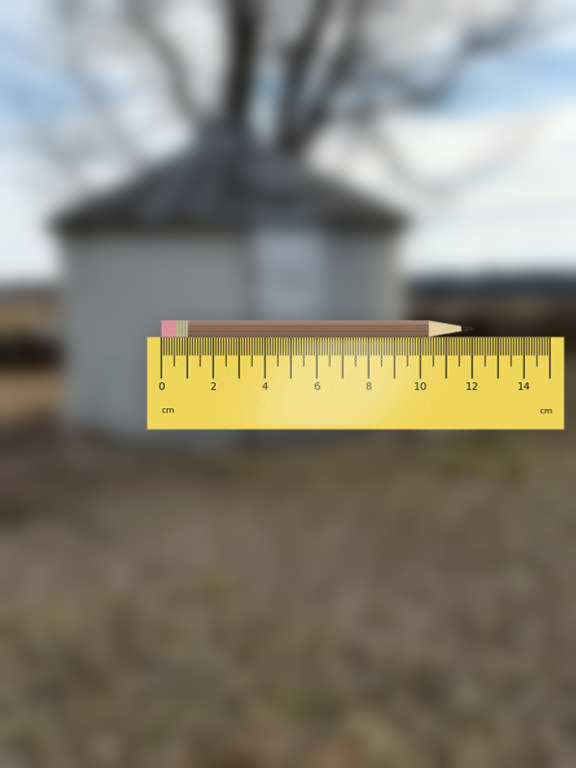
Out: 12 cm
